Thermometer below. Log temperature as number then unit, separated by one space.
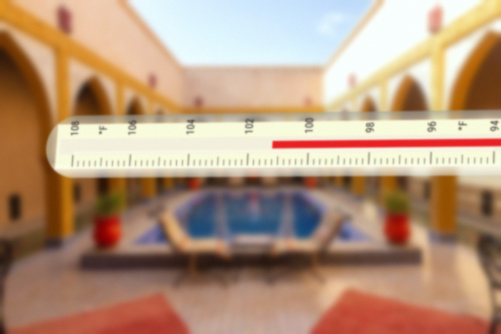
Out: 101.2 °F
